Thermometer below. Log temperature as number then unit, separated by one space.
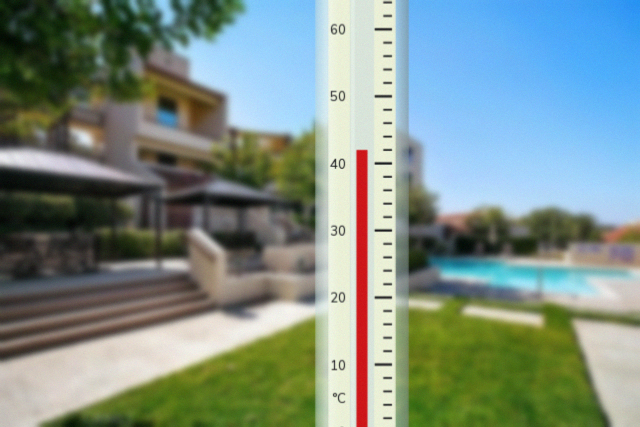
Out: 42 °C
